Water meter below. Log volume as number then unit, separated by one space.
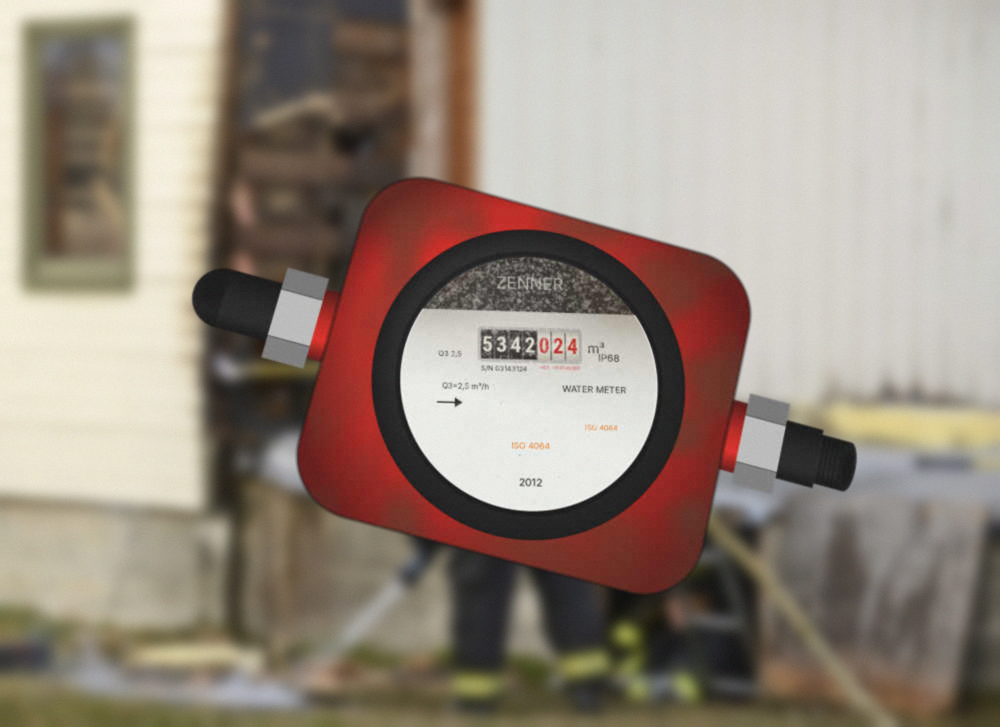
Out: 5342.024 m³
